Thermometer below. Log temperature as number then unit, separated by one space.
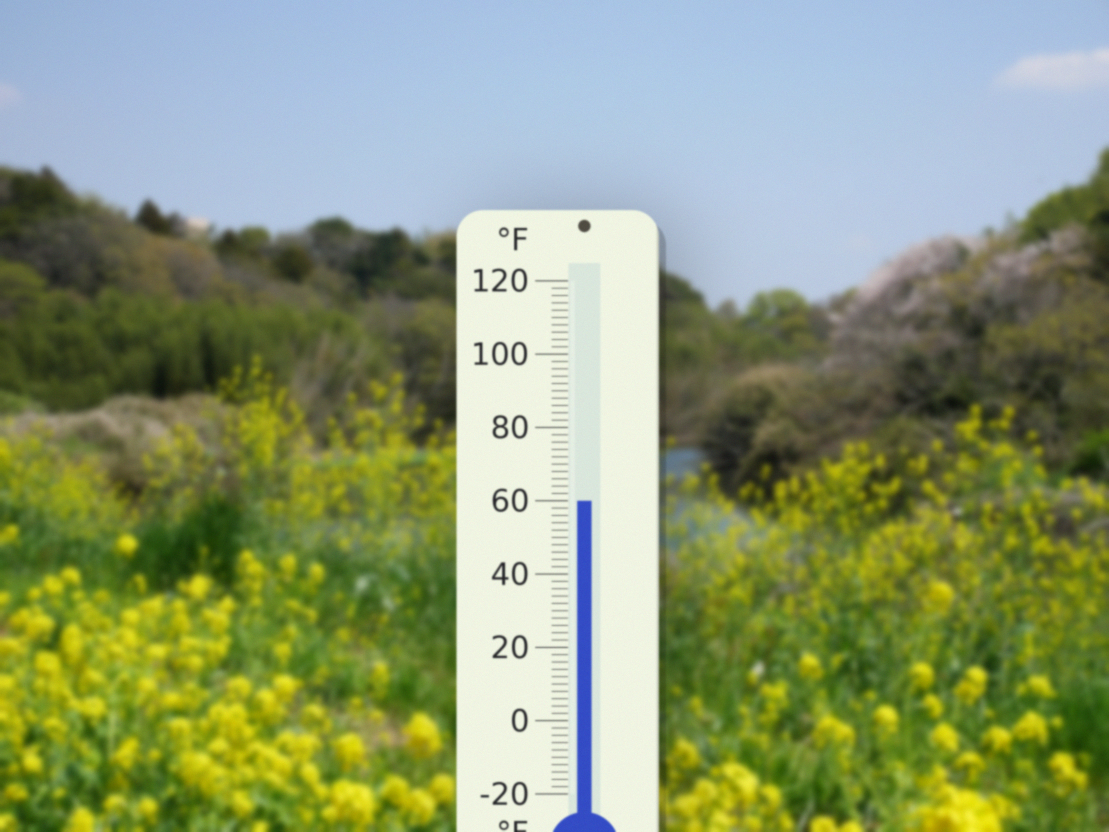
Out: 60 °F
